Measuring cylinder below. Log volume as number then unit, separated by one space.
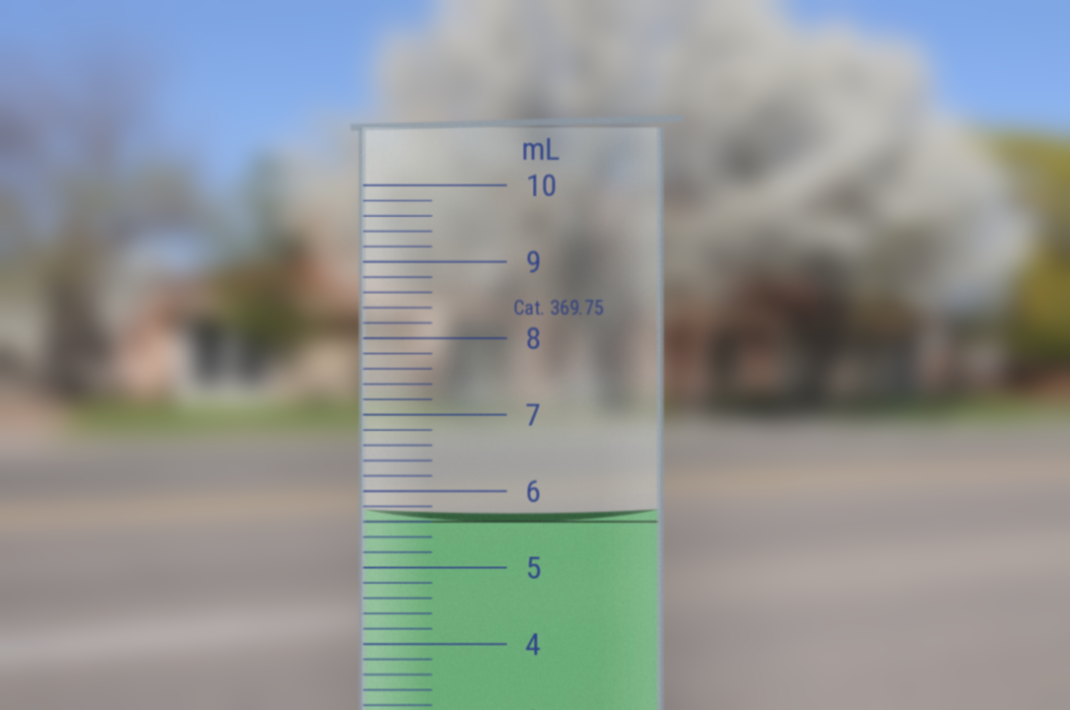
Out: 5.6 mL
